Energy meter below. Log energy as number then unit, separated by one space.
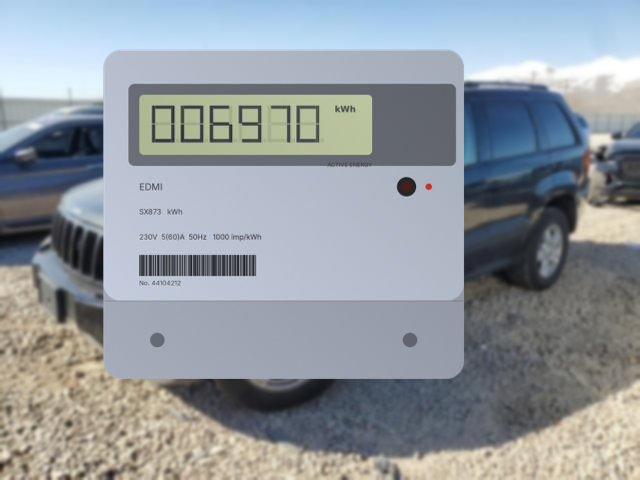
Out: 6970 kWh
